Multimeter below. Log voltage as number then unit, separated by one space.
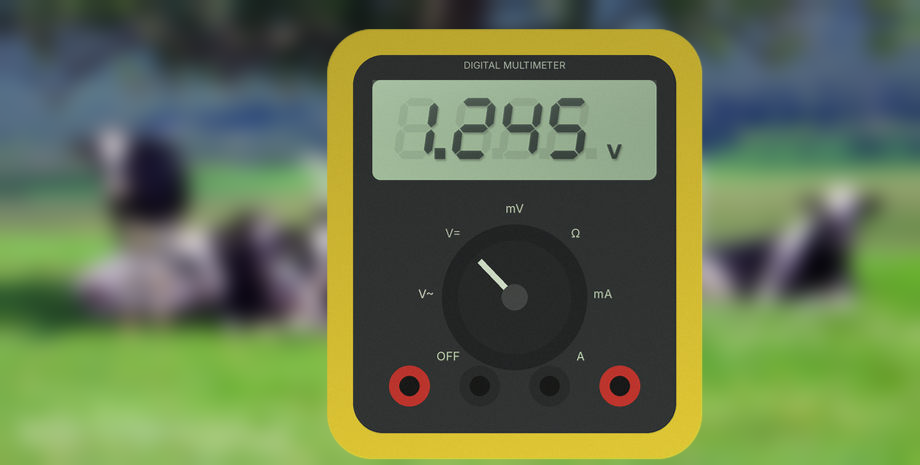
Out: 1.245 V
